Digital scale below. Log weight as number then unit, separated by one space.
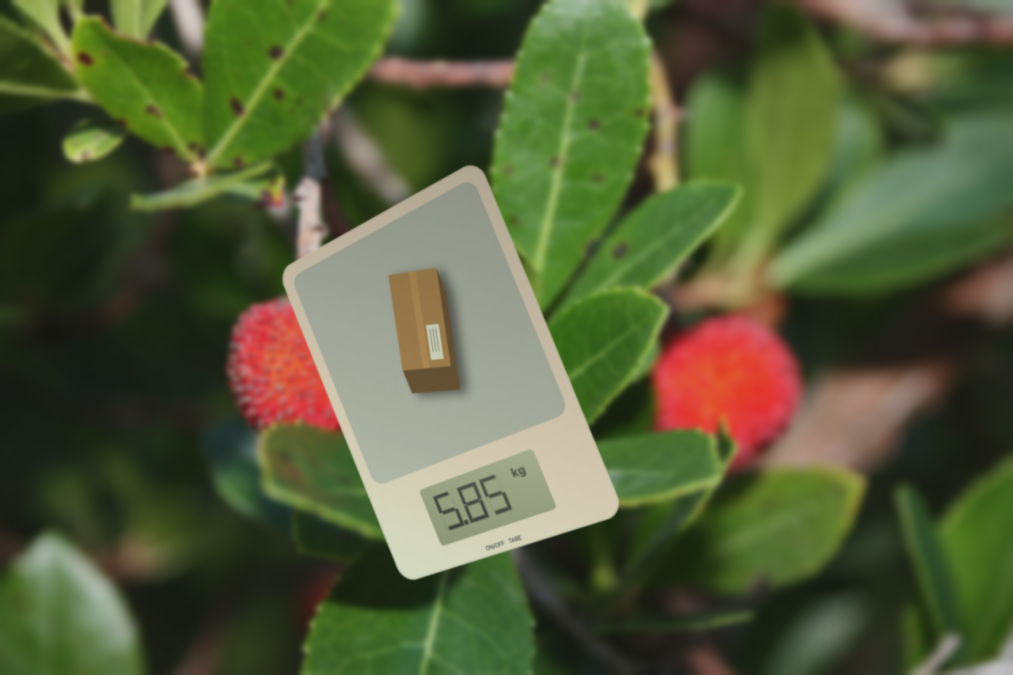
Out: 5.85 kg
